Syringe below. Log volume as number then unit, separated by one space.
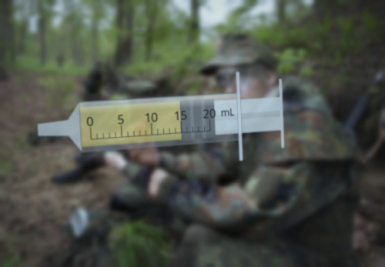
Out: 15 mL
